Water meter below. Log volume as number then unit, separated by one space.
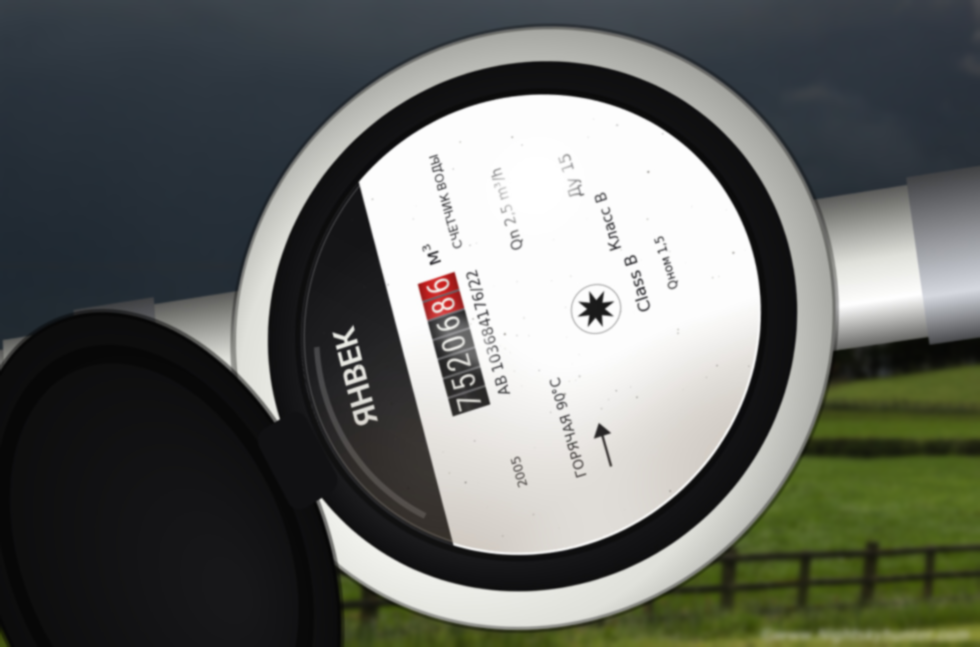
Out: 75206.86 m³
